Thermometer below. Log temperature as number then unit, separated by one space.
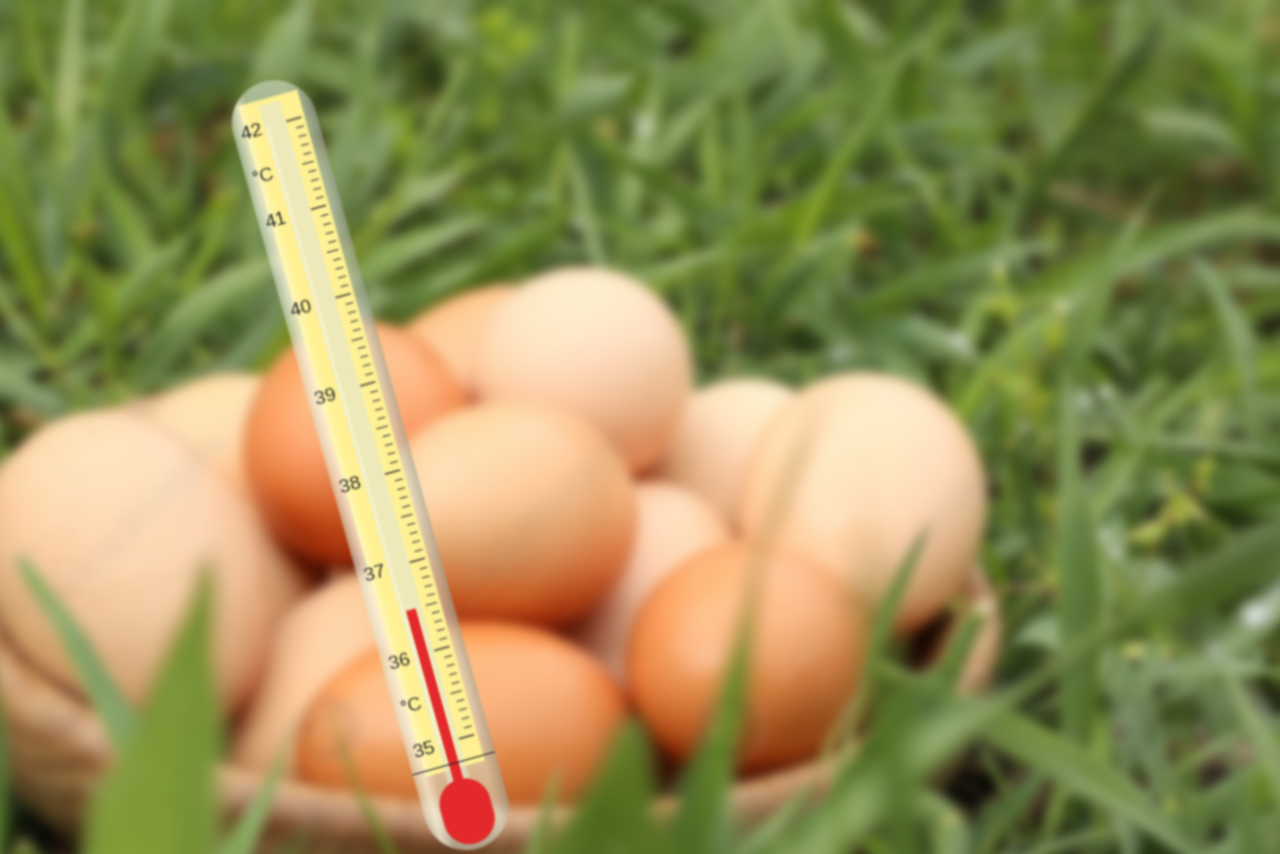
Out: 36.5 °C
